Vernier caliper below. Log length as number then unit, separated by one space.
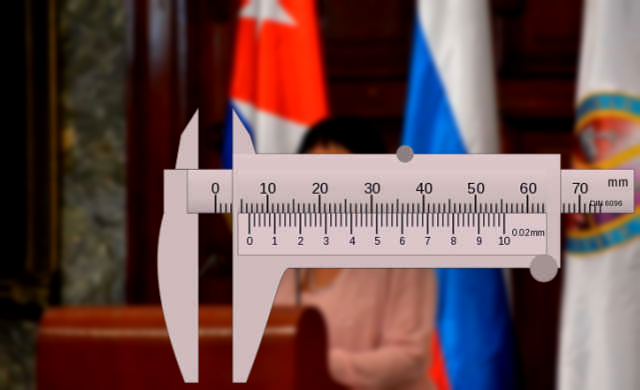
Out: 6.5 mm
